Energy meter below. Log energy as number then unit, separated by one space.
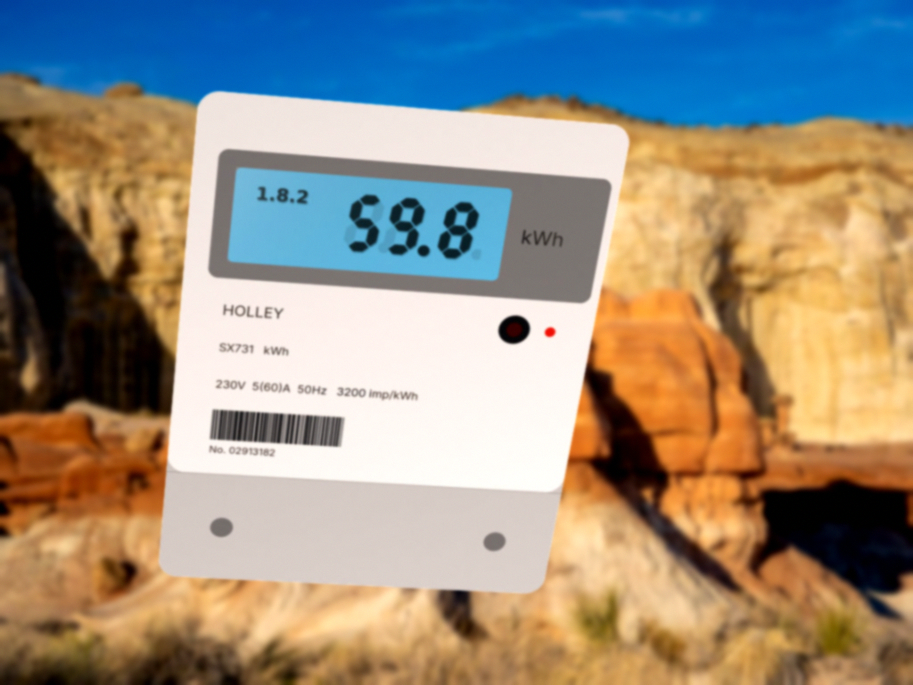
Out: 59.8 kWh
